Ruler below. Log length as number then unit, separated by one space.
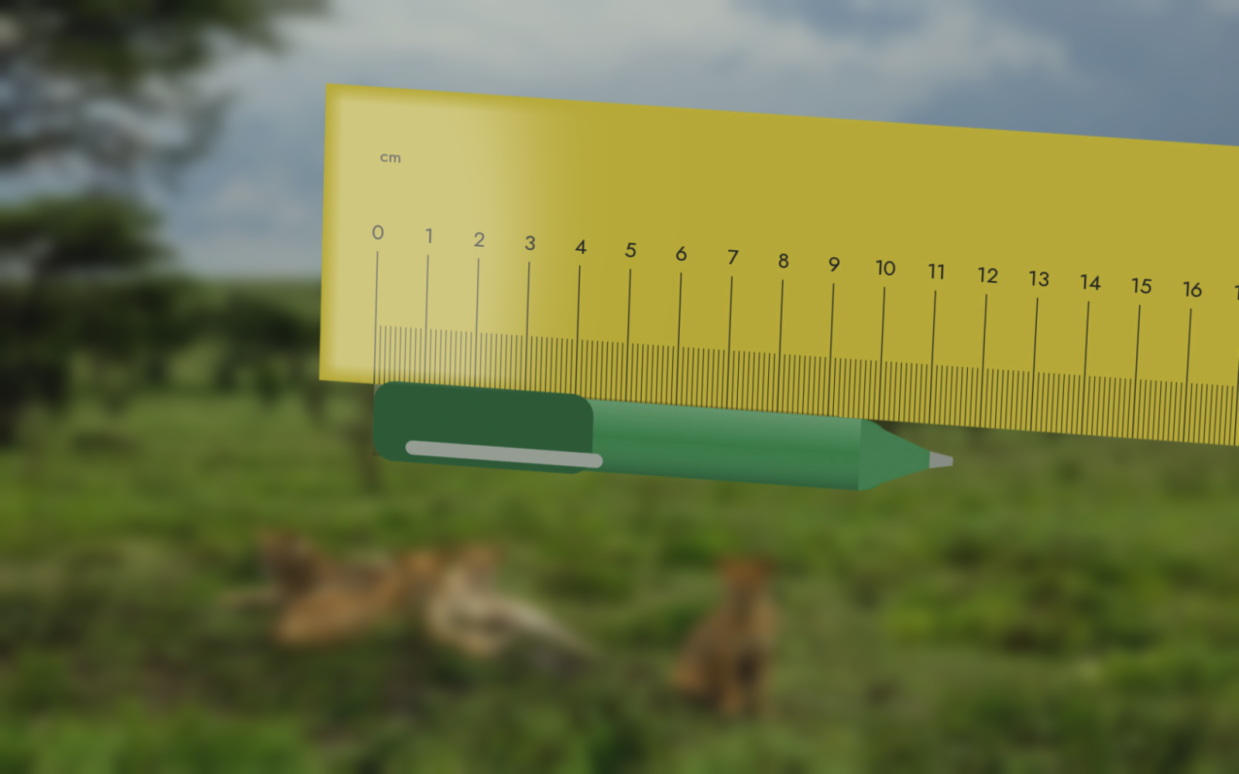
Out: 11.5 cm
